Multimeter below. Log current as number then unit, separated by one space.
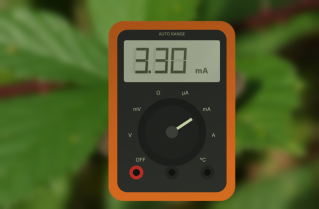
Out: 3.30 mA
